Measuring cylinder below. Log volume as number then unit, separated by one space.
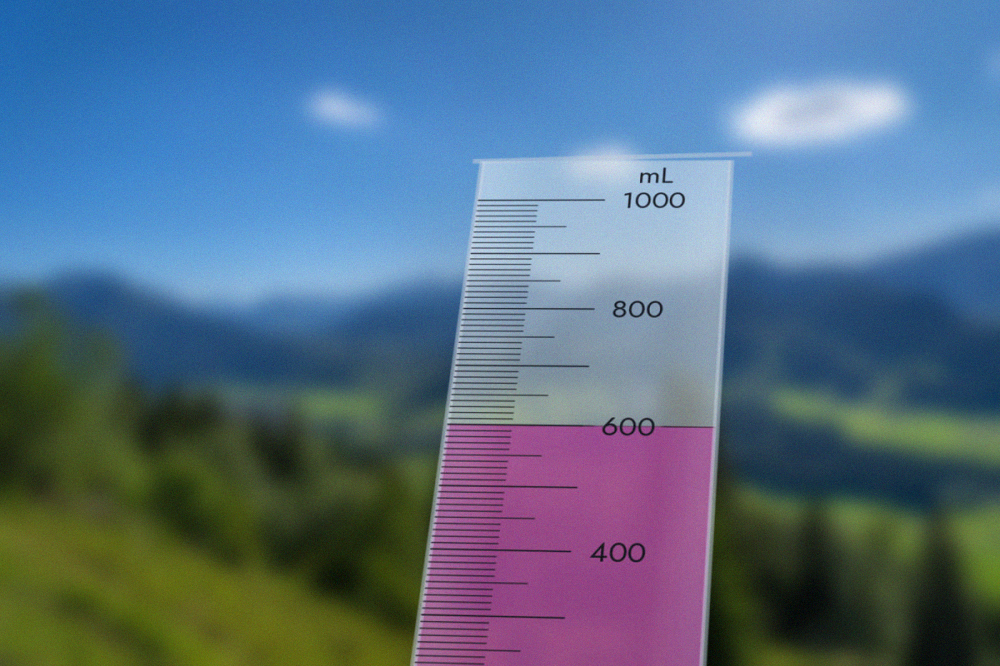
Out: 600 mL
